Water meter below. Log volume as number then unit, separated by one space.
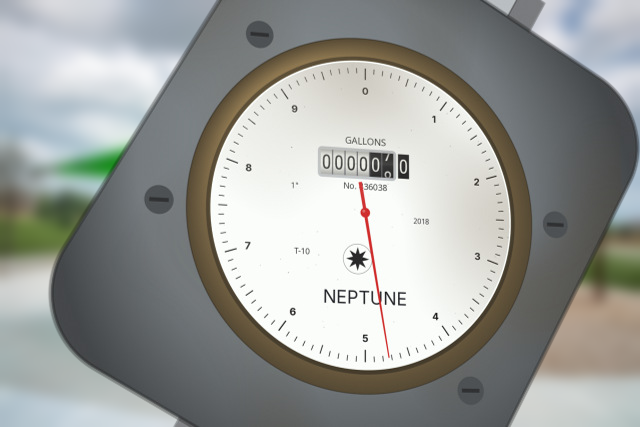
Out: 74.7 gal
